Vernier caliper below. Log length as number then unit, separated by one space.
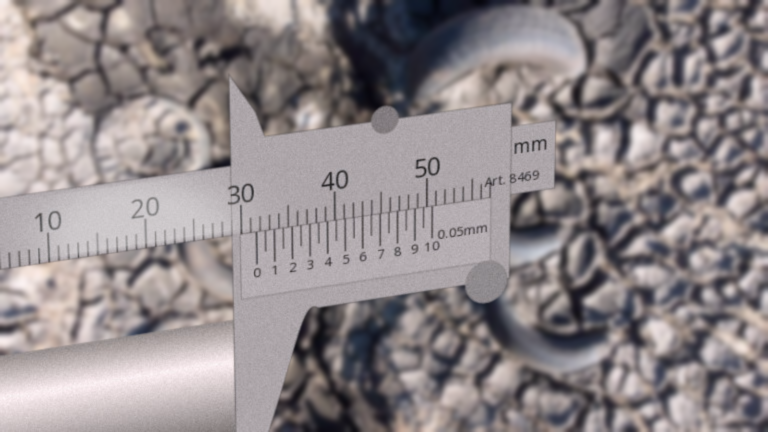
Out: 31.6 mm
